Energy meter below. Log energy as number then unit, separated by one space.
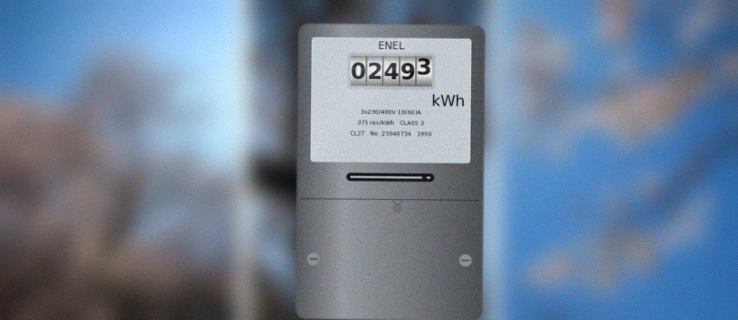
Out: 2493 kWh
